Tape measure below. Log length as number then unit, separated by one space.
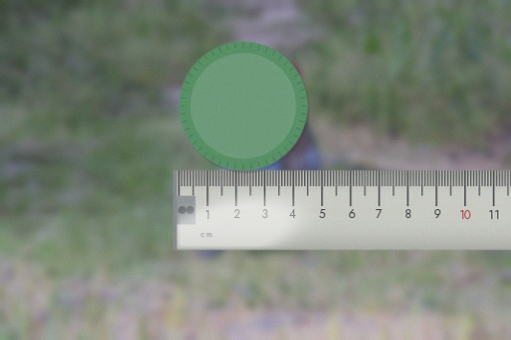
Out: 4.5 cm
